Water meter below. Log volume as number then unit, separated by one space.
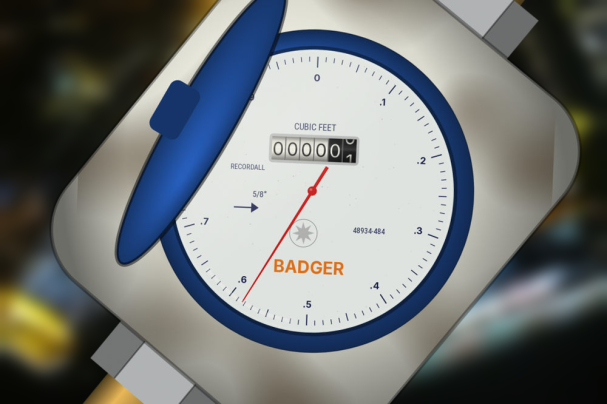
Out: 0.58 ft³
